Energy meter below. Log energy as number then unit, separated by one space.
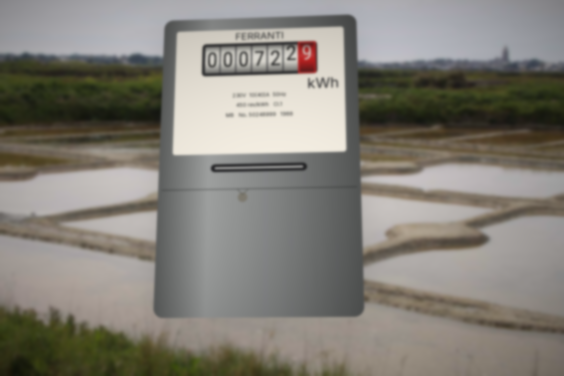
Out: 722.9 kWh
